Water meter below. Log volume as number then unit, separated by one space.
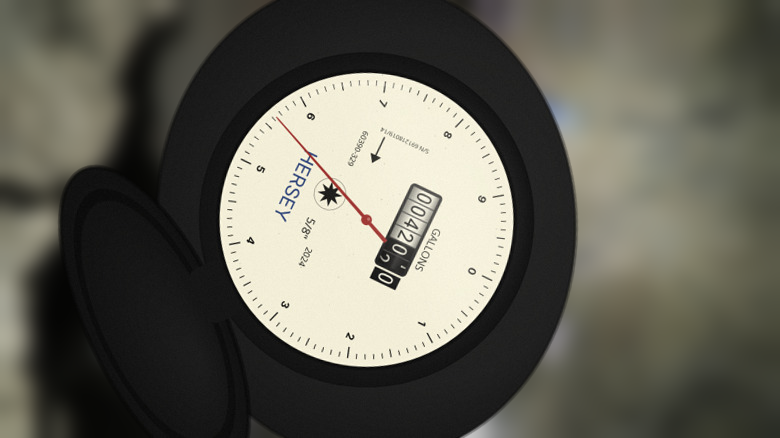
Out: 42015.6 gal
